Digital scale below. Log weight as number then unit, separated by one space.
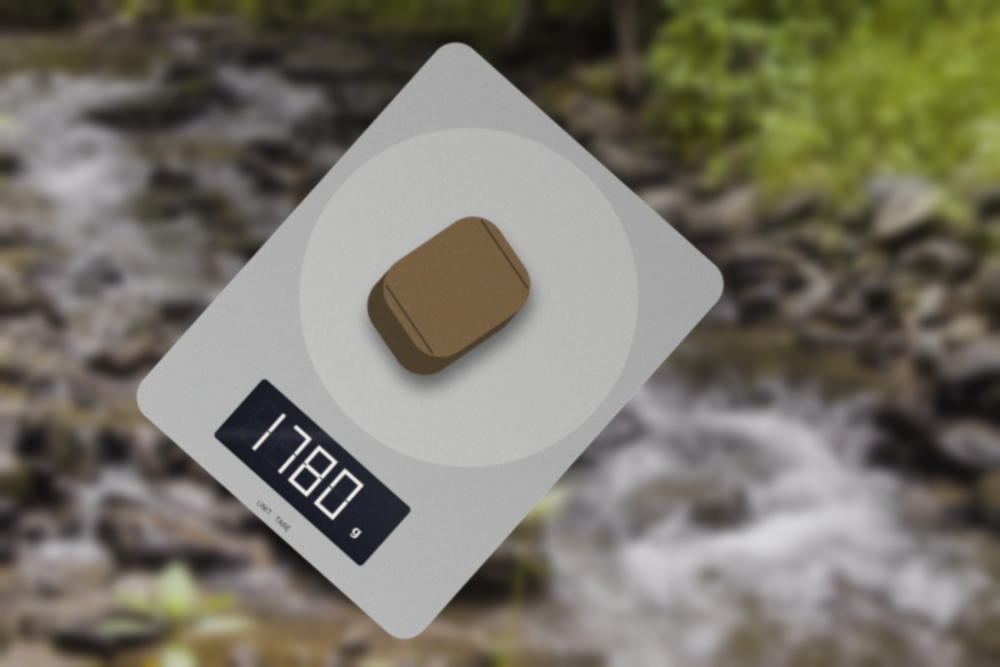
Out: 1780 g
